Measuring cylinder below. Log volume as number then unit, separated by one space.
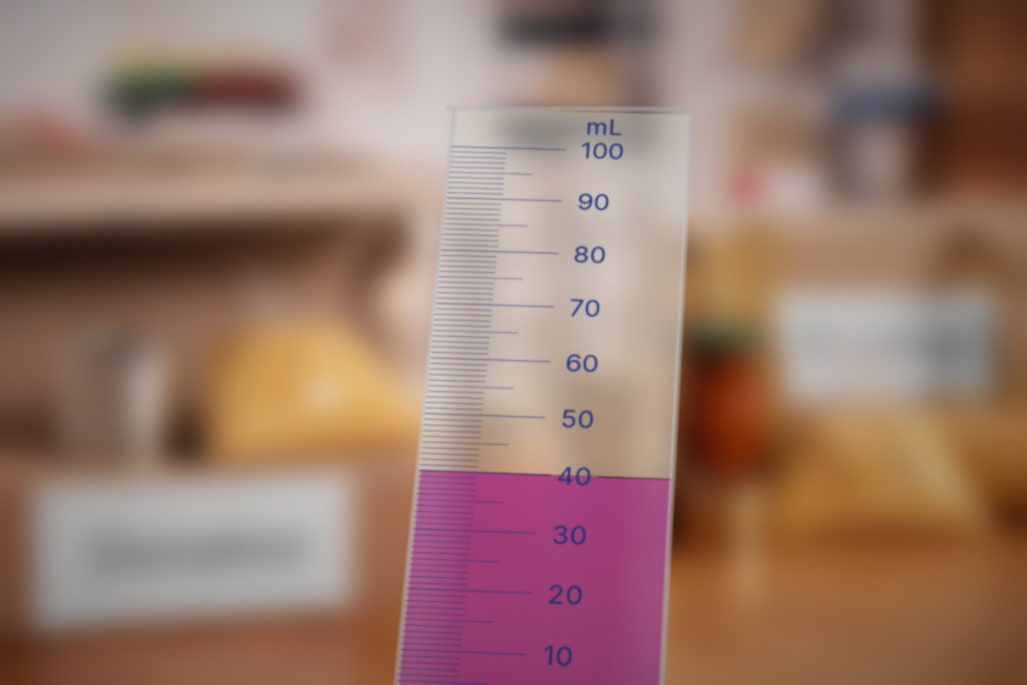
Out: 40 mL
